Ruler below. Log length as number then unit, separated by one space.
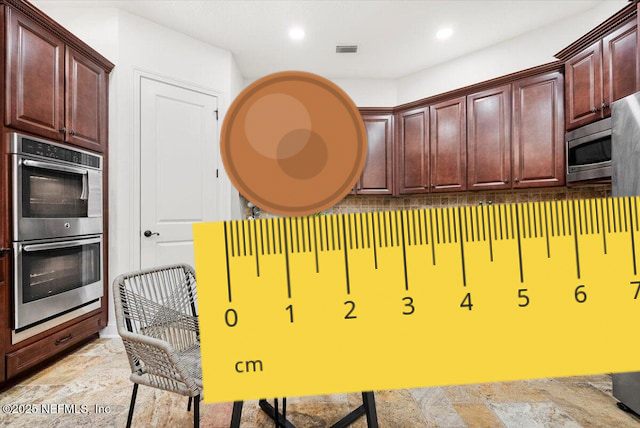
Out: 2.5 cm
